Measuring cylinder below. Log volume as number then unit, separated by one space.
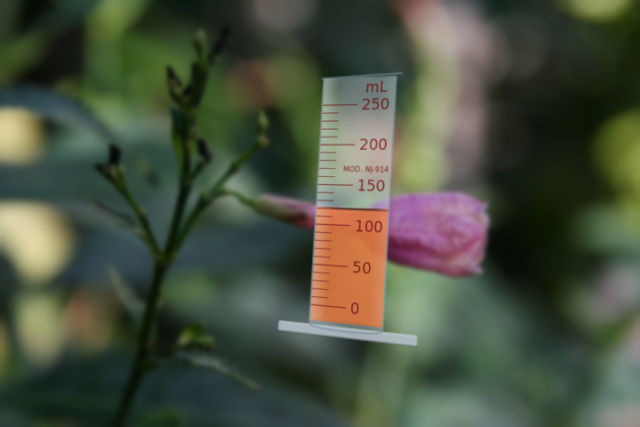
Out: 120 mL
